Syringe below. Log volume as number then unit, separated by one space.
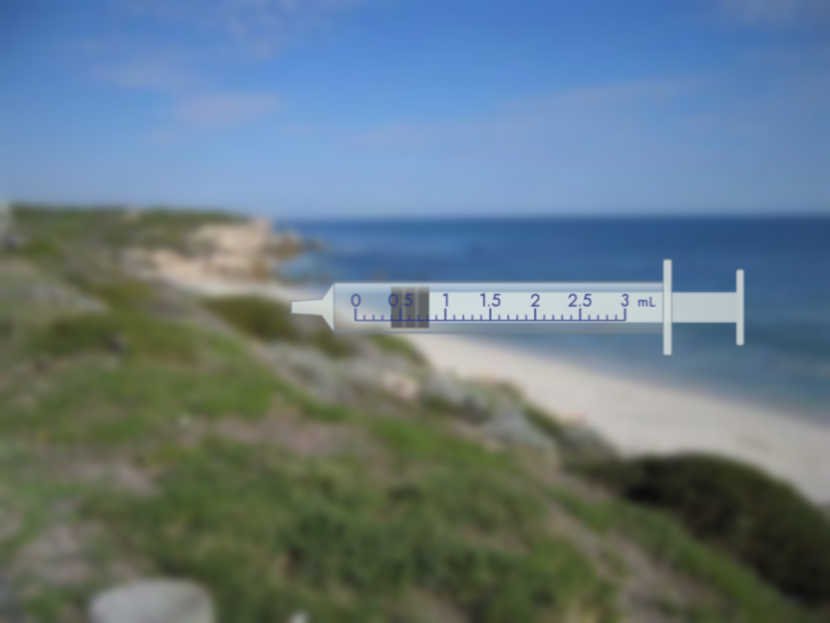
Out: 0.4 mL
